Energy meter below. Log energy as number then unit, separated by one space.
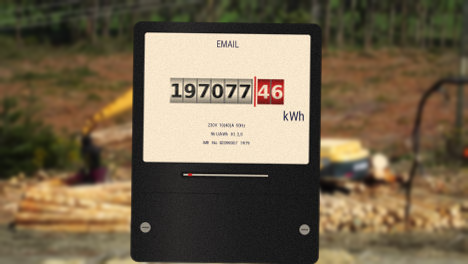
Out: 197077.46 kWh
